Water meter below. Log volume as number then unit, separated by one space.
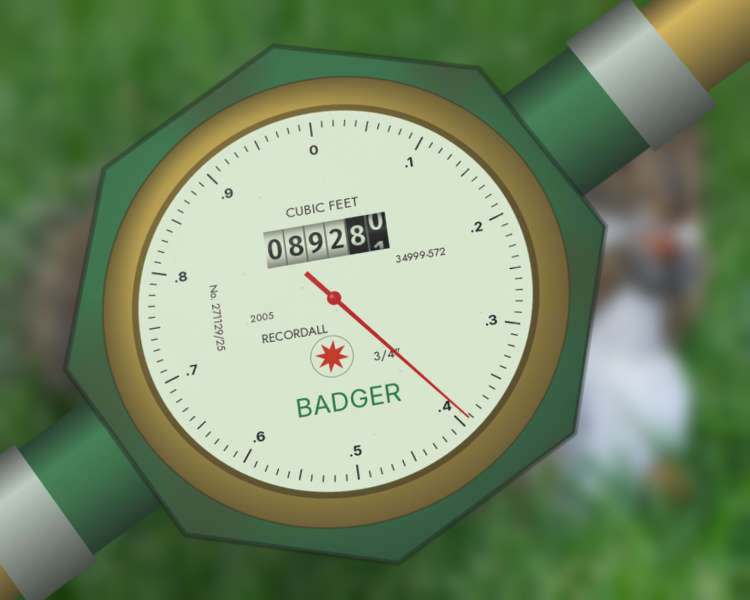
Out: 89280.39 ft³
